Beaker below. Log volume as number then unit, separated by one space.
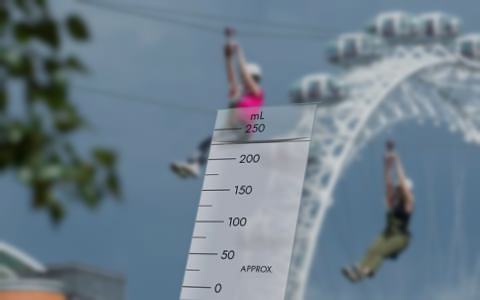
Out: 225 mL
